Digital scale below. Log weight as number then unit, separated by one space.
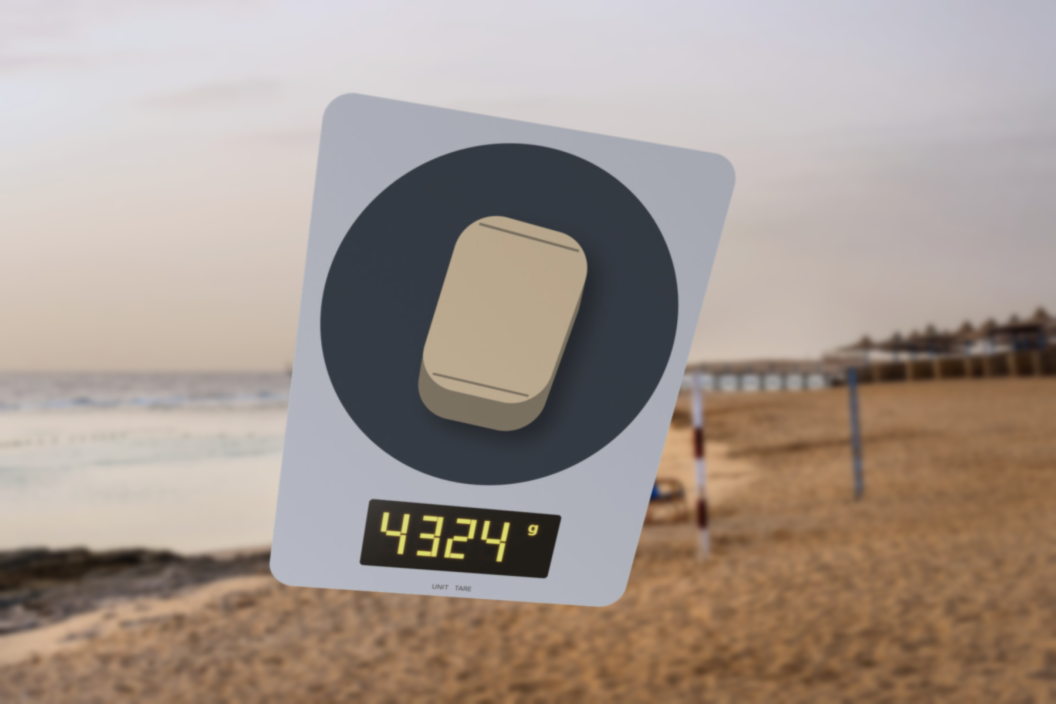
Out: 4324 g
